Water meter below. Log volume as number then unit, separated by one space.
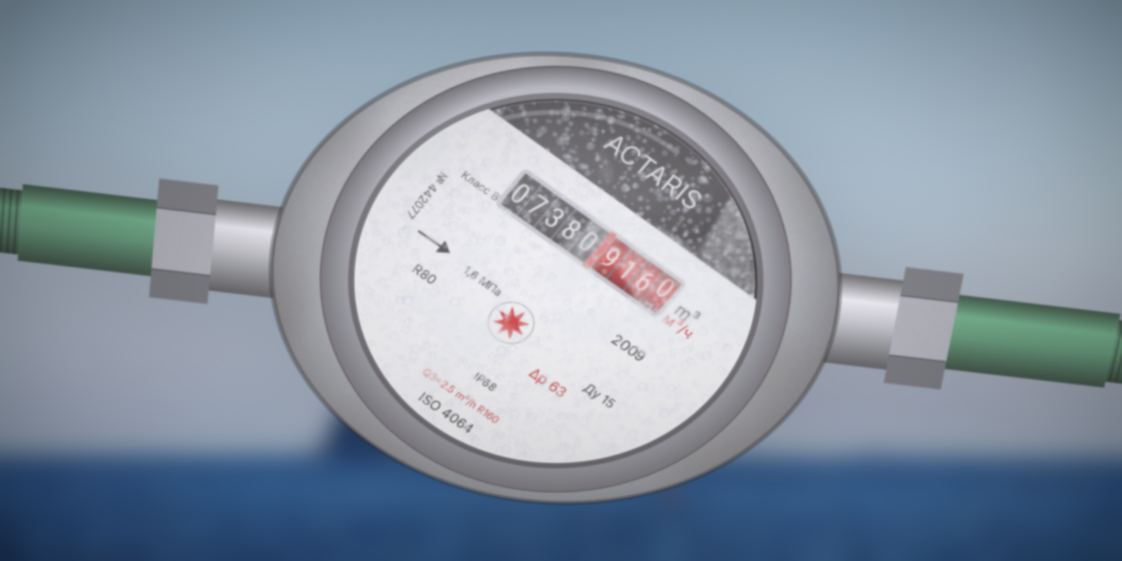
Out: 7380.9160 m³
